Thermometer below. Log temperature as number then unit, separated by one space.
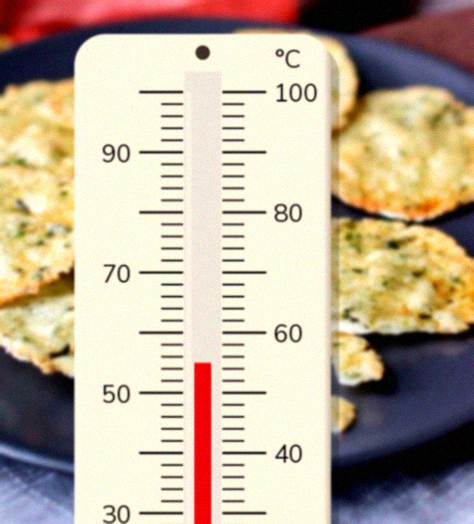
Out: 55 °C
